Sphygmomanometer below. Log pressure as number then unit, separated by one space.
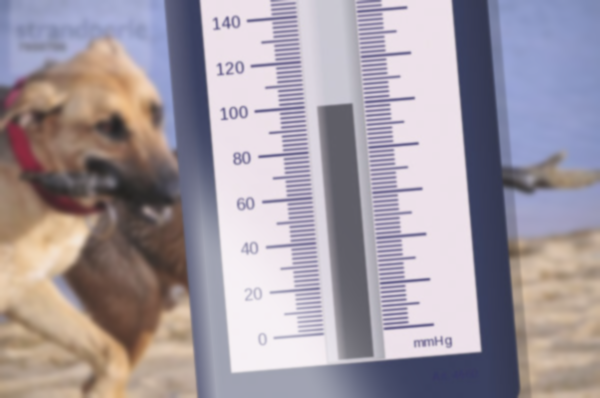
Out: 100 mmHg
